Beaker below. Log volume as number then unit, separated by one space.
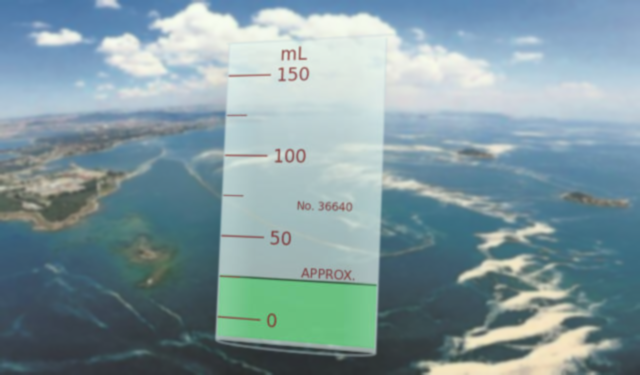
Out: 25 mL
